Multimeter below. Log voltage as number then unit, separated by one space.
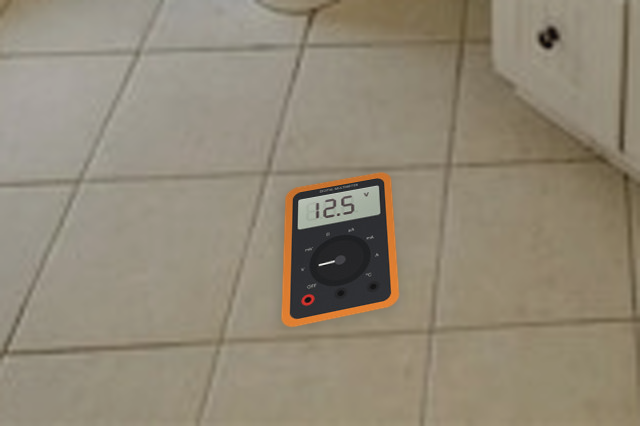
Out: 12.5 V
